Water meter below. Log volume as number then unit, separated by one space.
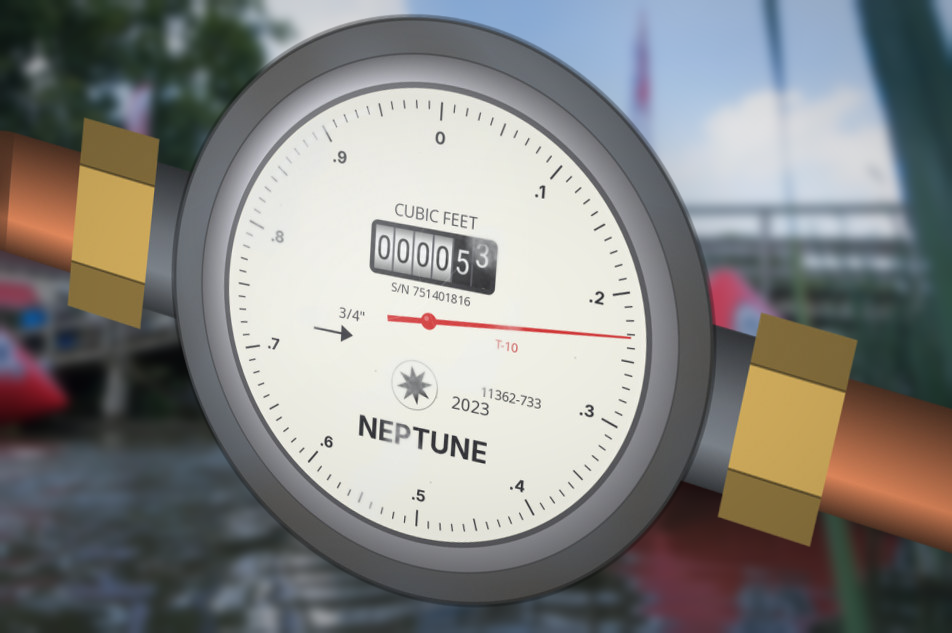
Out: 53.23 ft³
